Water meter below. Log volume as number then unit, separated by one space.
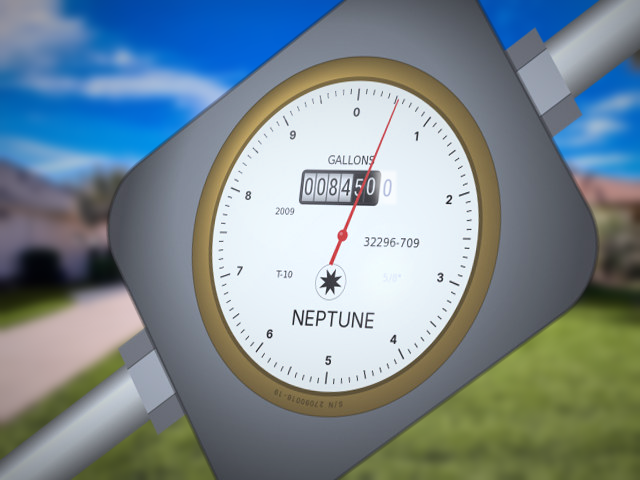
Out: 84500.5 gal
